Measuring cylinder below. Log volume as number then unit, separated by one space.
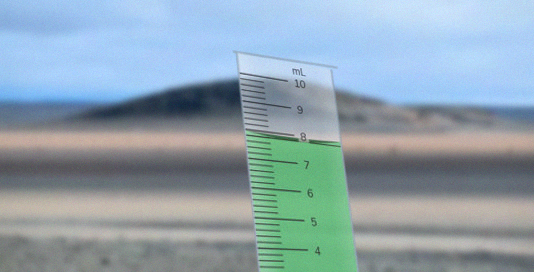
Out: 7.8 mL
